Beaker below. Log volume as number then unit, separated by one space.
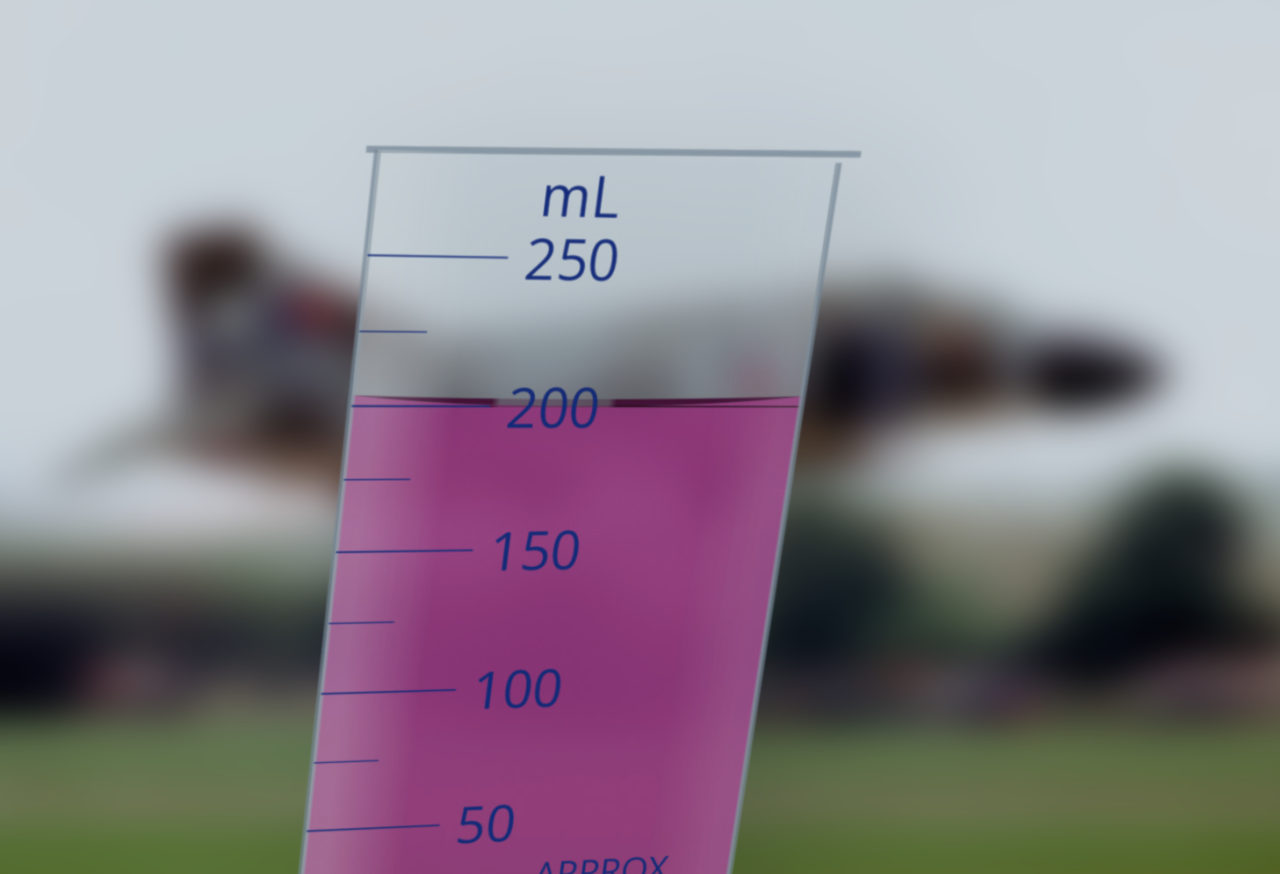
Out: 200 mL
